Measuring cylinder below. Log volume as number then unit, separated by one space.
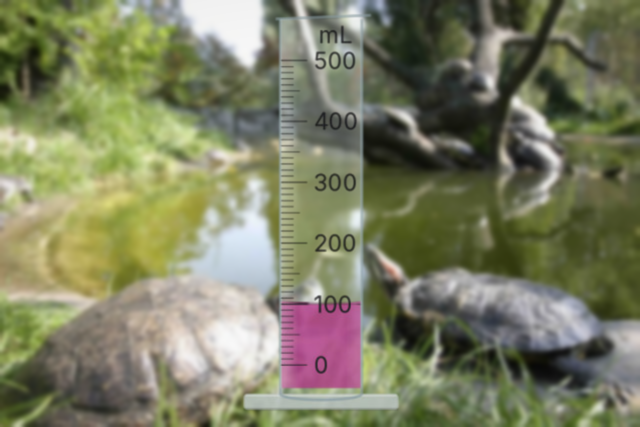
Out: 100 mL
